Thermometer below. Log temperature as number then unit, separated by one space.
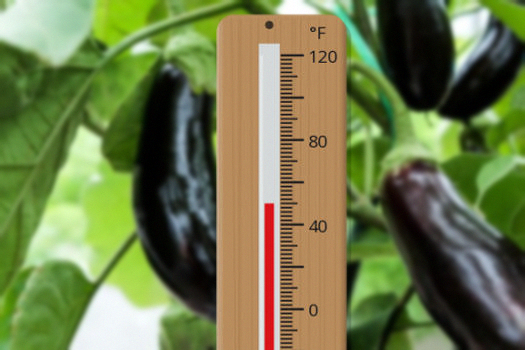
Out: 50 °F
